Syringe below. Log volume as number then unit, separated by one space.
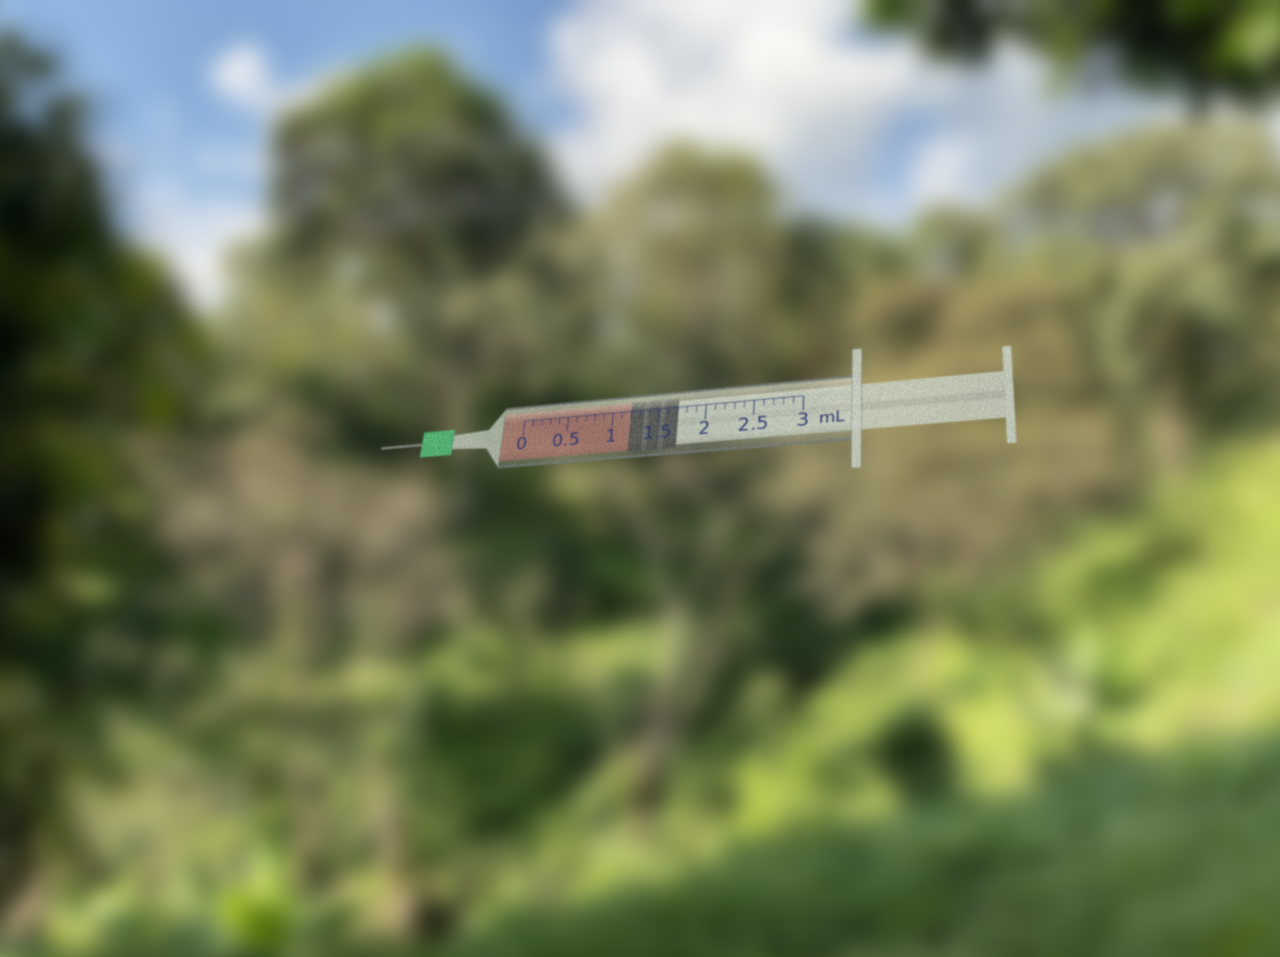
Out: 1.2 mL
